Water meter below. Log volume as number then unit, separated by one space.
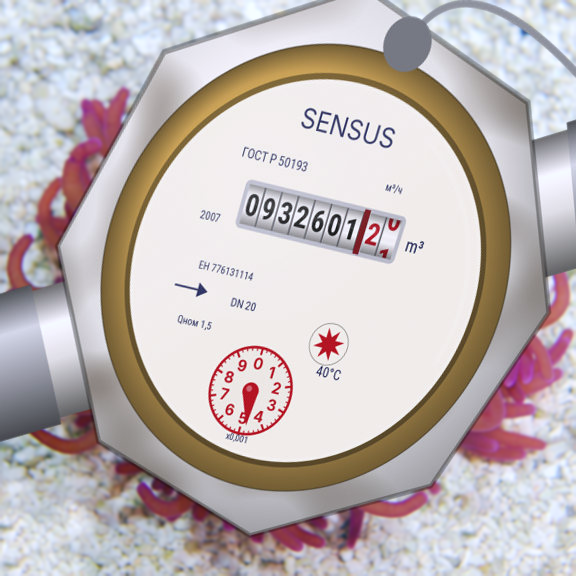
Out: 932601.204 m³
